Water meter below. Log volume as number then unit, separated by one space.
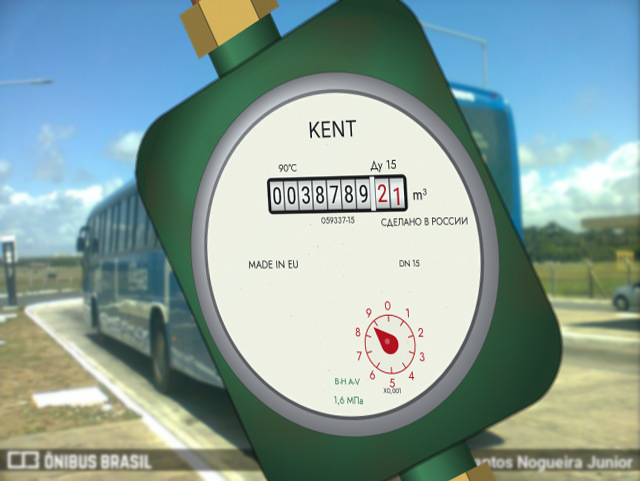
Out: 38789.208 m³
